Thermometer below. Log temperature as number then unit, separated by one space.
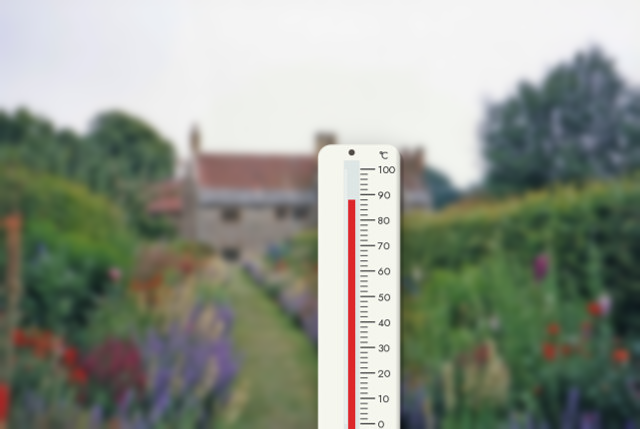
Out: 88 °C
